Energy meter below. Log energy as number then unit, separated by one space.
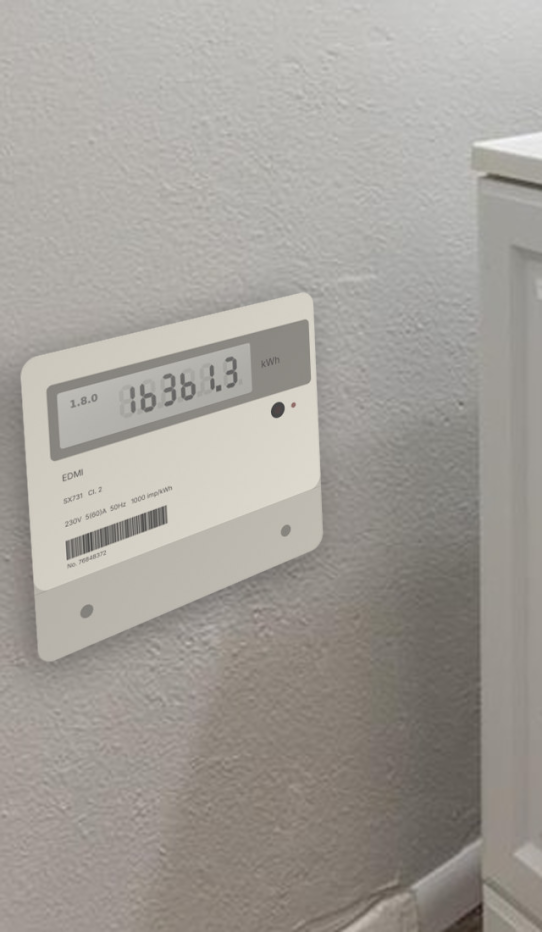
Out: 16361.3 kWh
